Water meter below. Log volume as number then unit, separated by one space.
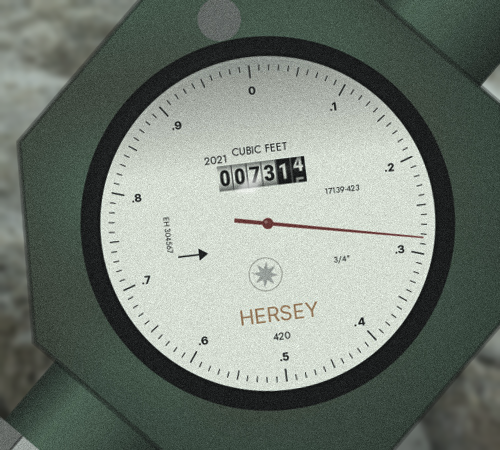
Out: 7314.28 ft³
